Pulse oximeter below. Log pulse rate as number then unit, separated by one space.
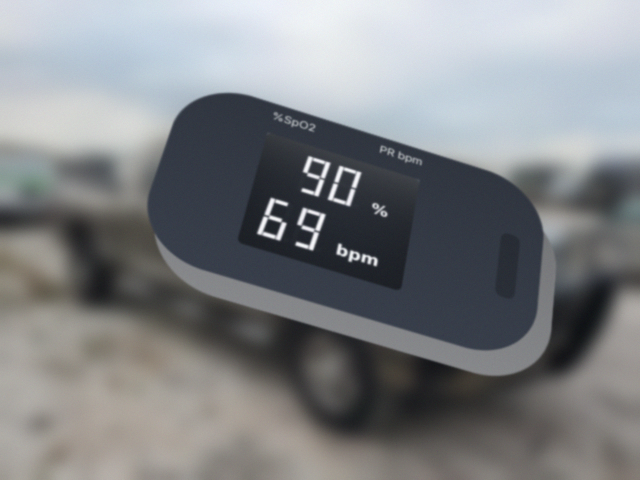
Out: 69 bpm
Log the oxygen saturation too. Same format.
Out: 90 %
